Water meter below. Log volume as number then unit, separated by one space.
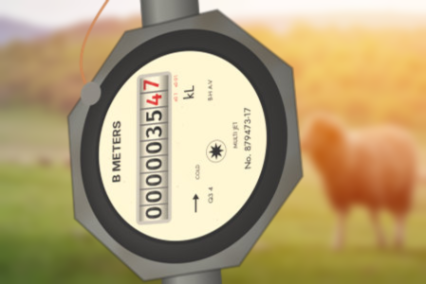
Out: 35.47 kL
